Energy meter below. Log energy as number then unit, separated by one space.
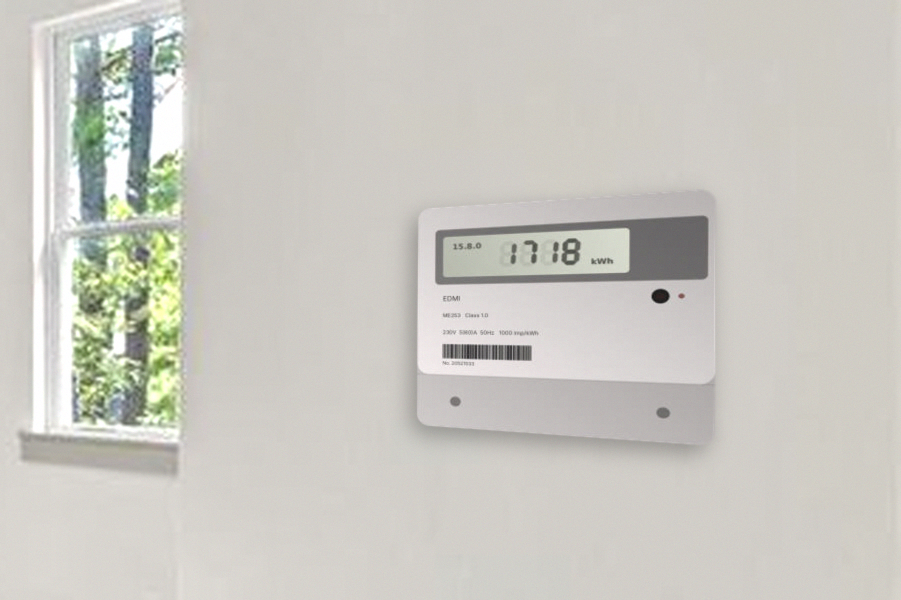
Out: 1718 kWh
